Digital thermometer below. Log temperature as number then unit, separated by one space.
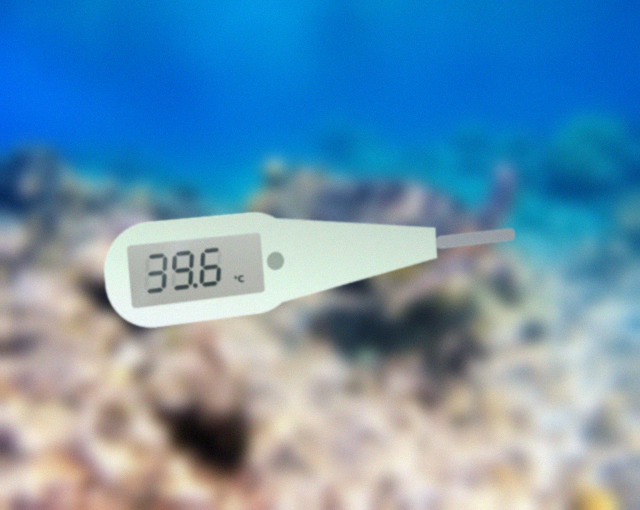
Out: 39.6 °C
